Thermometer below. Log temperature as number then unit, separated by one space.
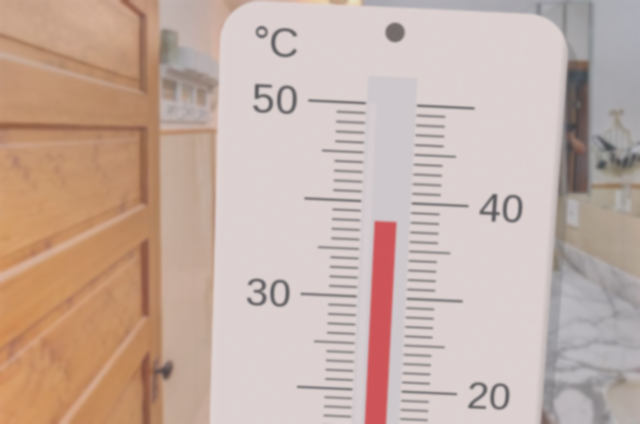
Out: 38 °C
